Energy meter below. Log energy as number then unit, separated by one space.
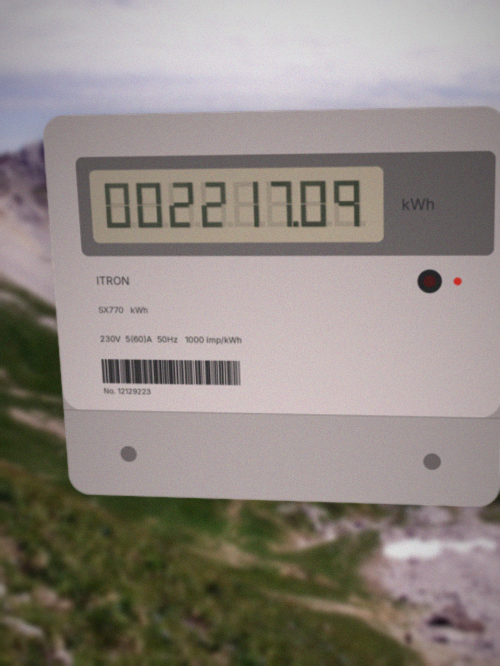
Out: 2217.09 kWh
